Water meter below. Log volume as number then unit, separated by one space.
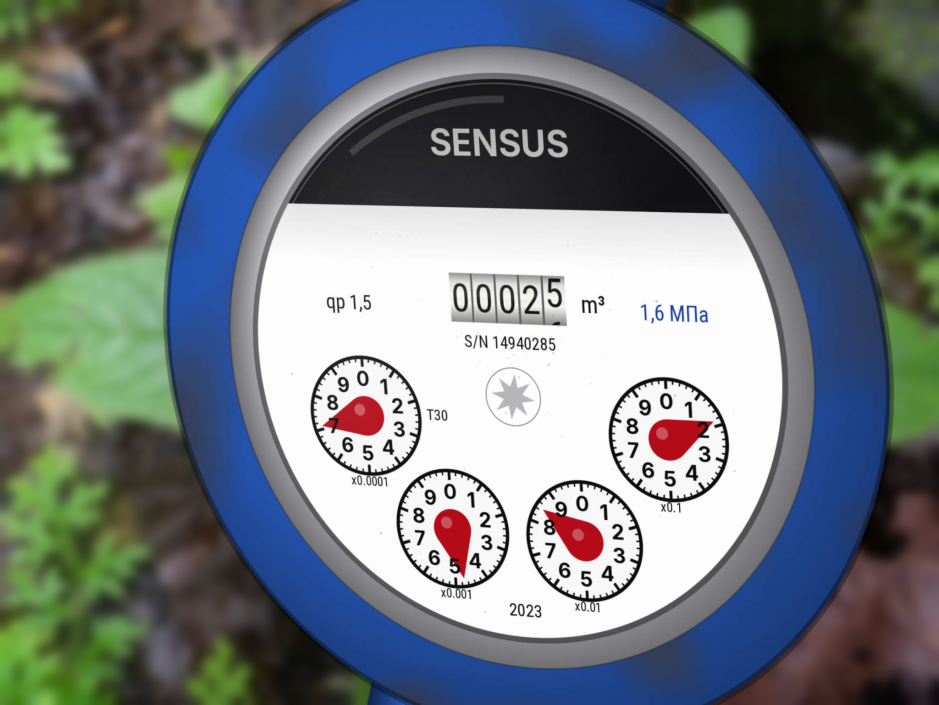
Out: 25.1847 m³
